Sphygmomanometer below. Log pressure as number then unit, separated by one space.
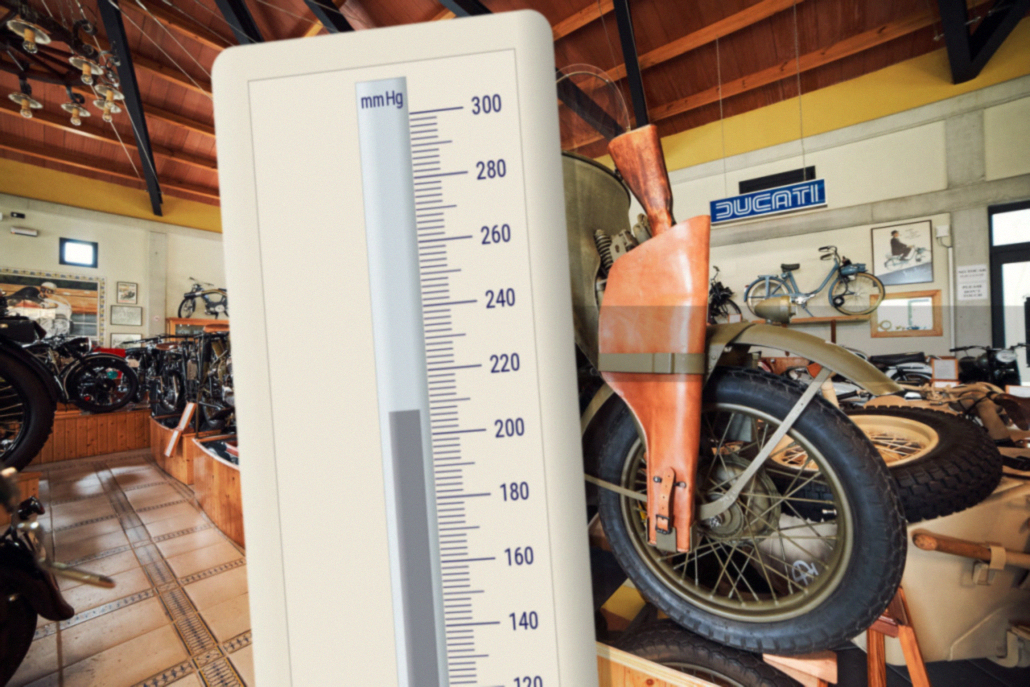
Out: 208 mmHg
